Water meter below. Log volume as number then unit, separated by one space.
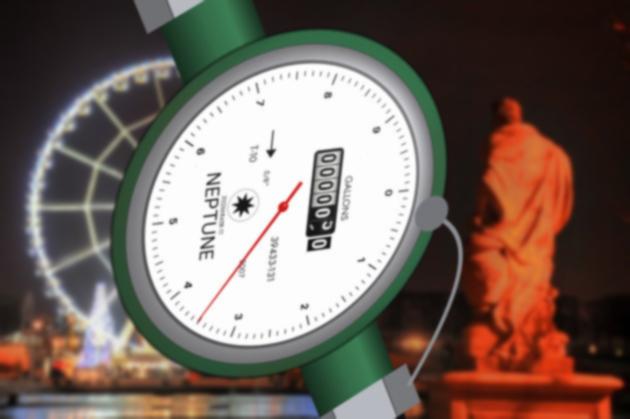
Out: 53.5 gal
